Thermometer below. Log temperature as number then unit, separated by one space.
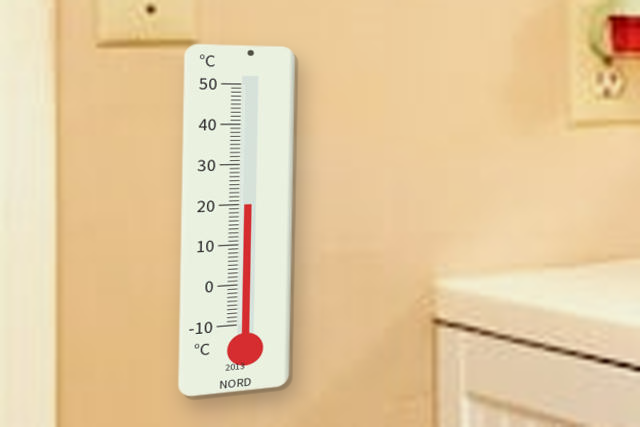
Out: 20 °C
